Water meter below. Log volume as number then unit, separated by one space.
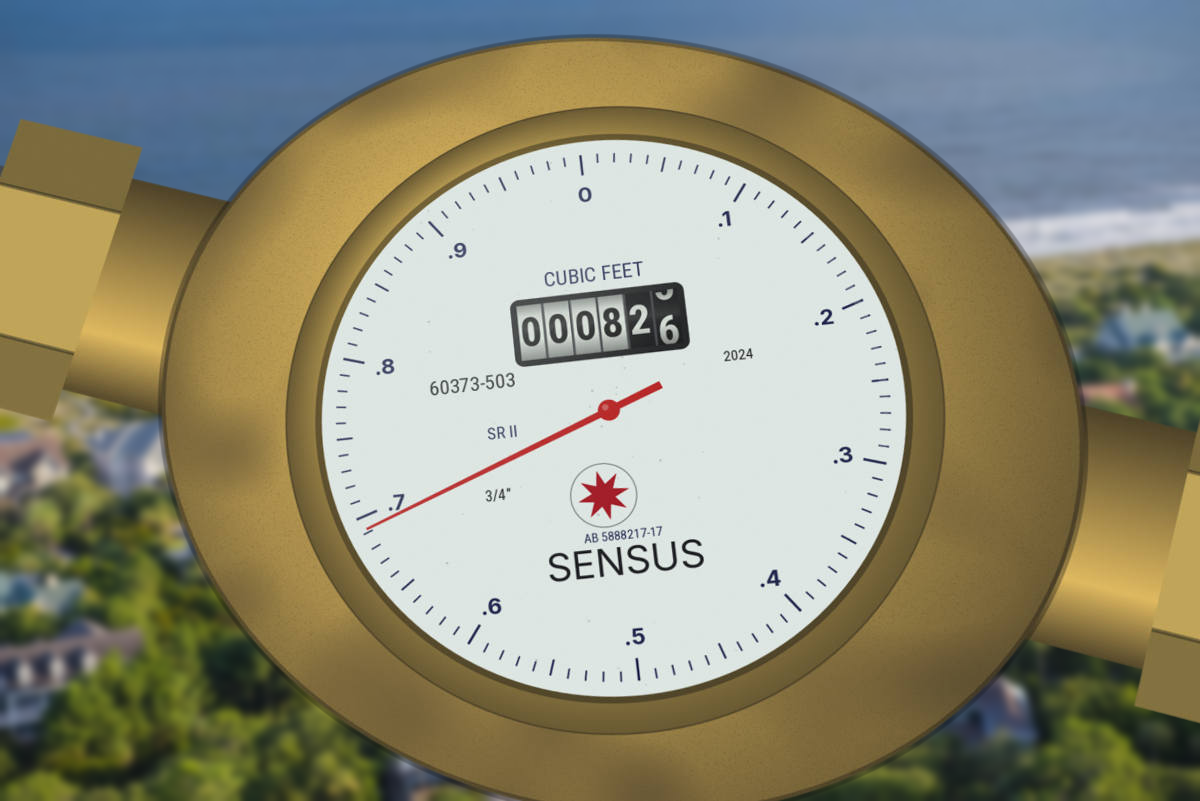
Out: 825.69 ft³
